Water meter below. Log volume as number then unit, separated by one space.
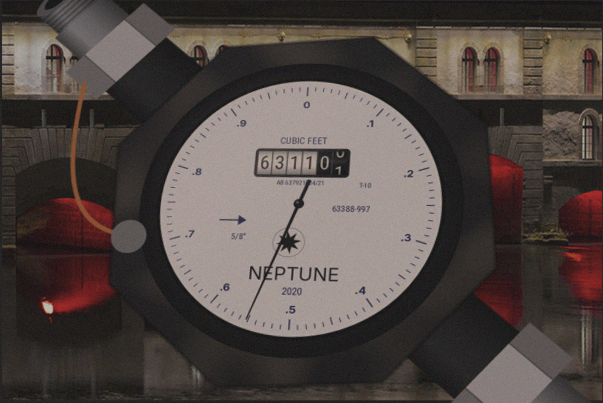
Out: 631100.55 ft³
